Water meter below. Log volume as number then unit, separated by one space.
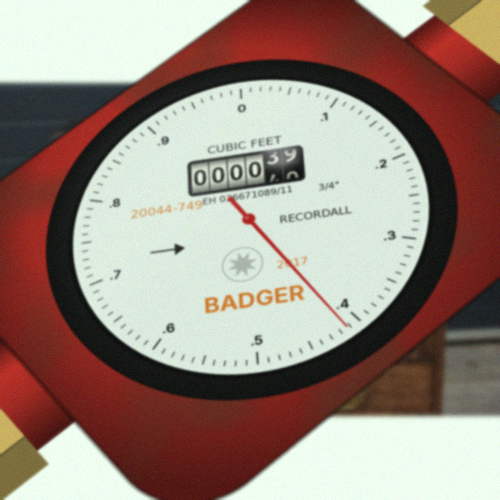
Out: 39.41 ft³
